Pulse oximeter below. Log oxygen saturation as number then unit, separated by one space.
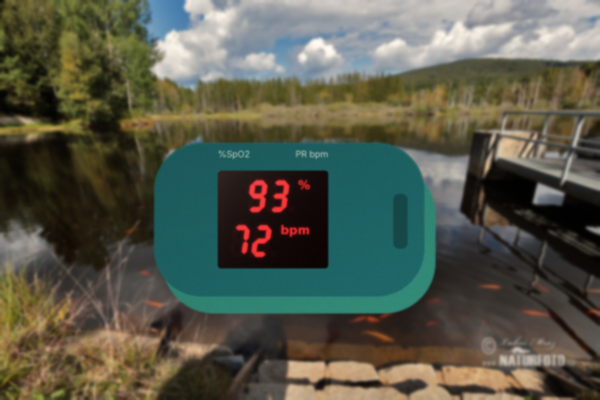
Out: 93 %
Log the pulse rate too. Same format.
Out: 72 bpm
